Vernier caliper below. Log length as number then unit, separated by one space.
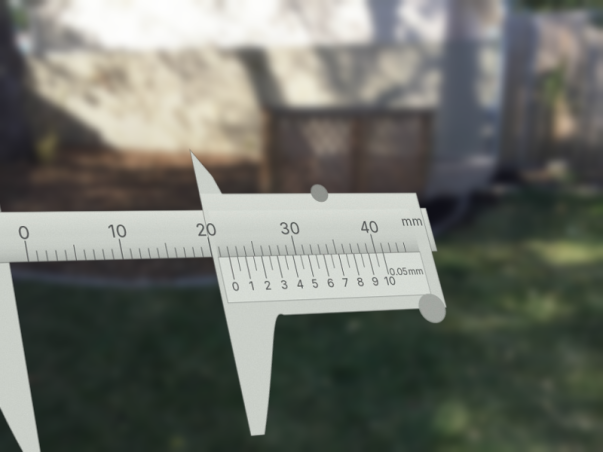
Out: 22.0 mm
